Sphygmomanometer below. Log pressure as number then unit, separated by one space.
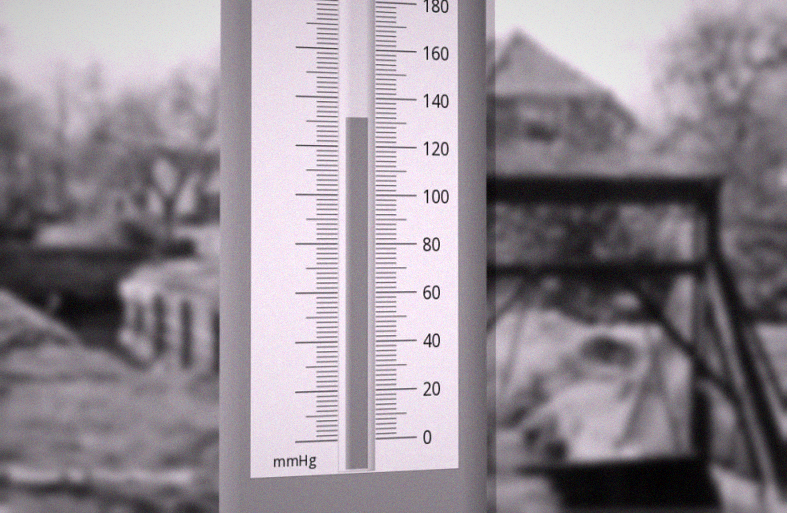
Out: 132 mmHg
